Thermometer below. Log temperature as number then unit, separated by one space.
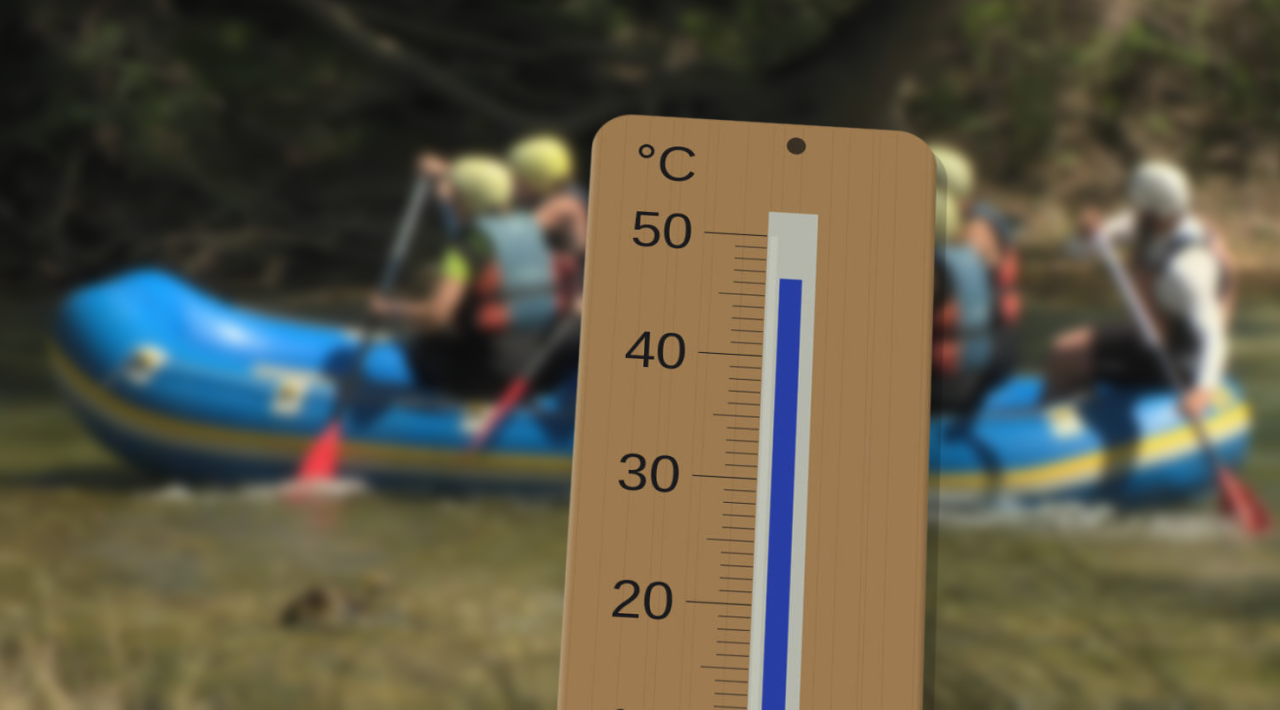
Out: 46.5 °C
